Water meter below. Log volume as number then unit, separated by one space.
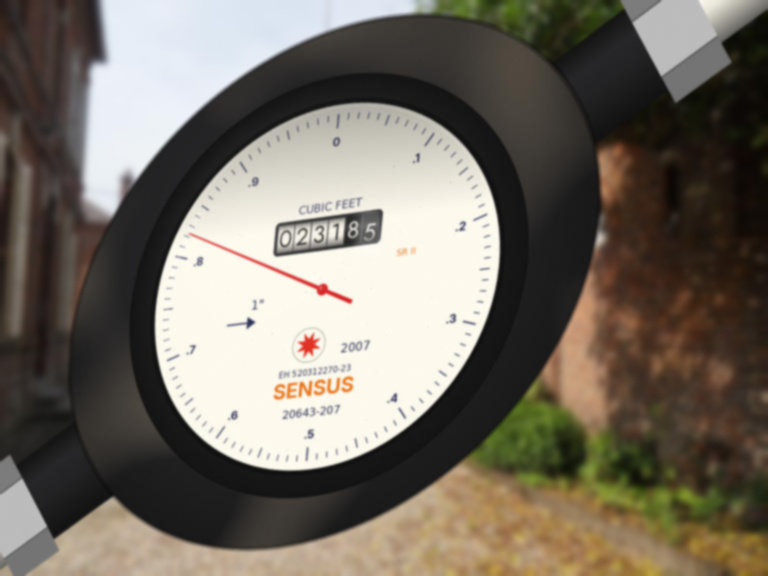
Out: 23184.82 ft³
